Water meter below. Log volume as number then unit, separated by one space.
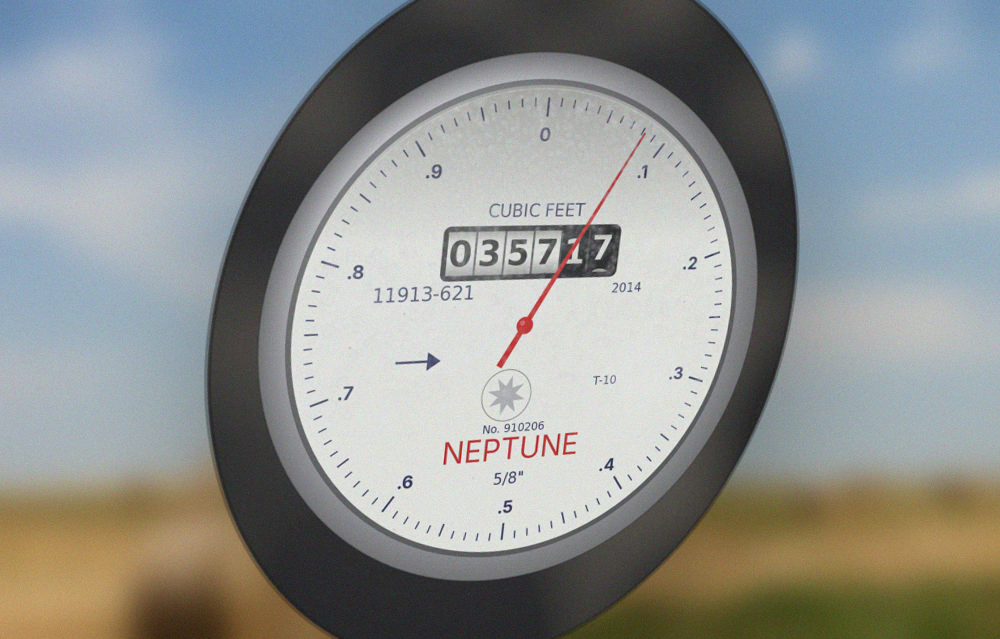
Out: 35717.08 ft³
